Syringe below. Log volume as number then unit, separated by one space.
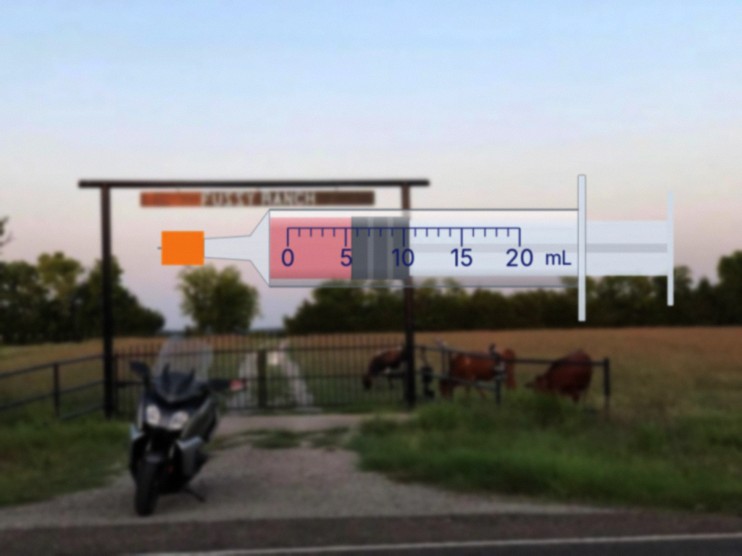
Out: 5.5 mL
